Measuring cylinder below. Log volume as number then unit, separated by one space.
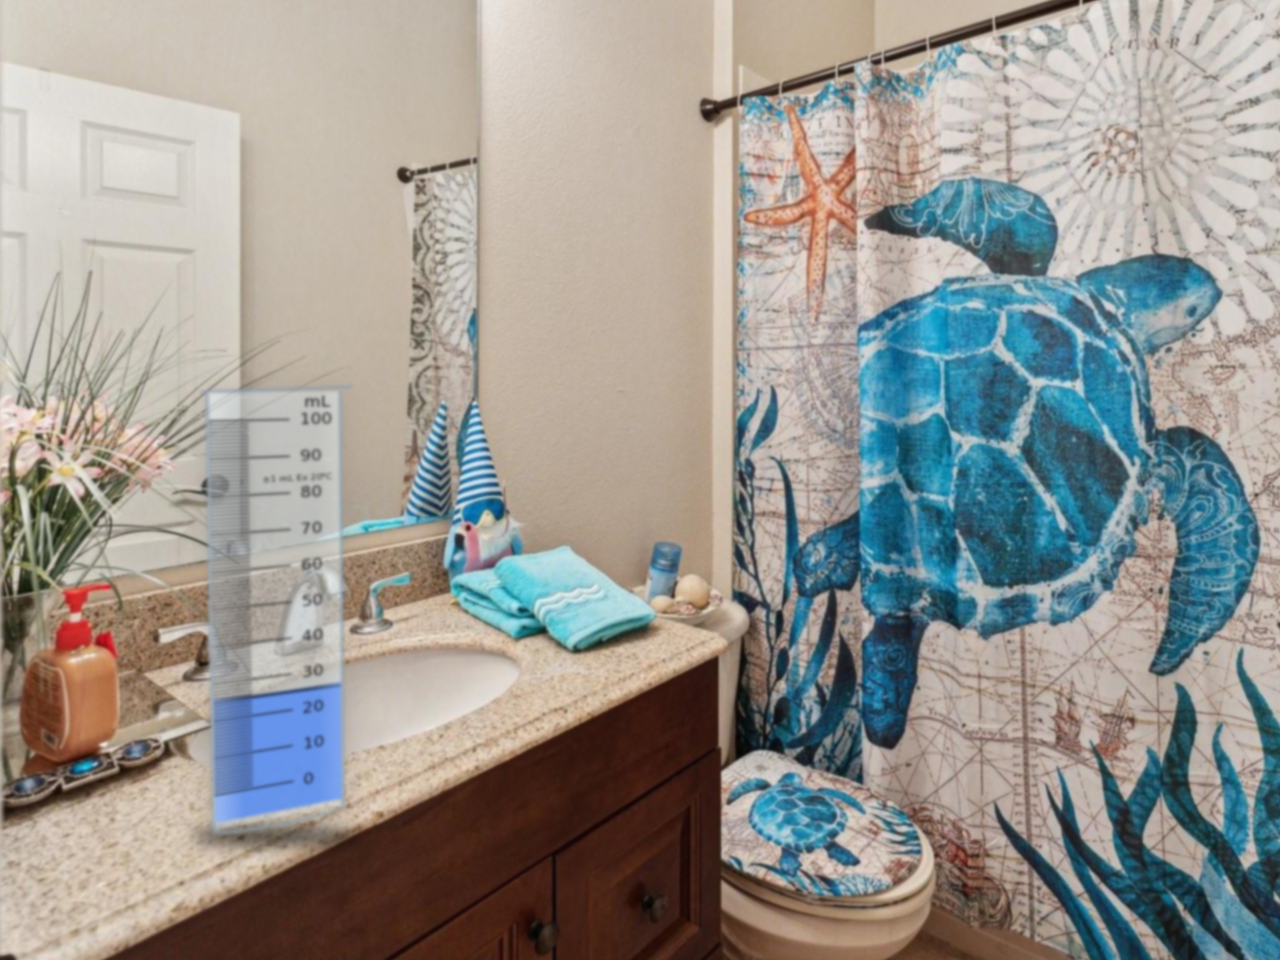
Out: 25 mL
